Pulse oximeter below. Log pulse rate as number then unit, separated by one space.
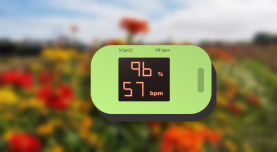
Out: 57 bpm
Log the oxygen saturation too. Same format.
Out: 96 %
